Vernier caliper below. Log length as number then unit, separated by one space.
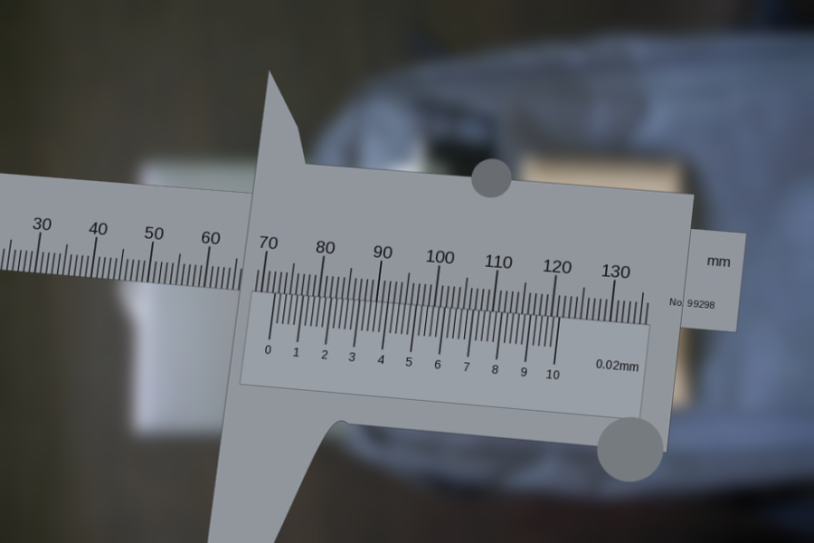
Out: 72.4 mm
